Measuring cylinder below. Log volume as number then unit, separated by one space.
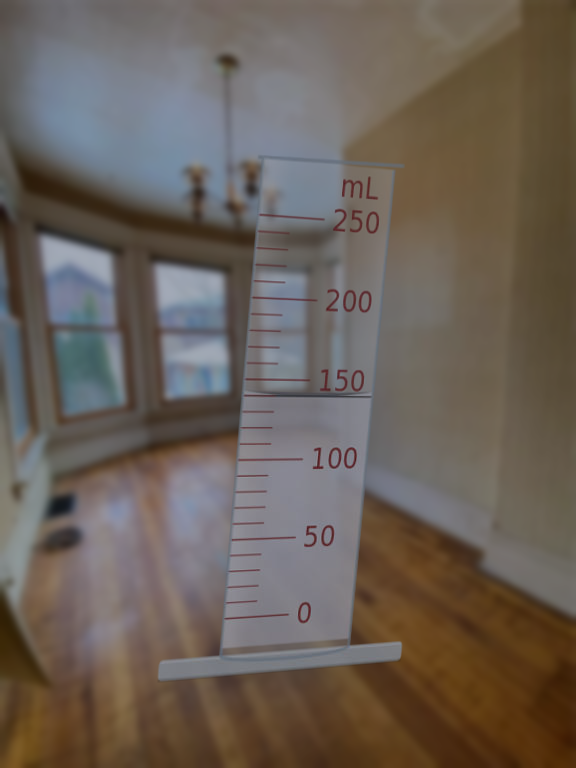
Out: 140 mL
